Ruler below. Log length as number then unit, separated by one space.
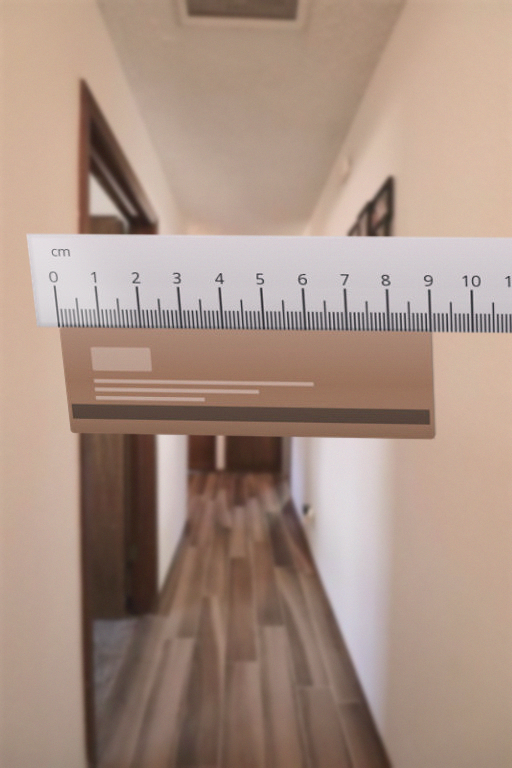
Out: 9 cm
